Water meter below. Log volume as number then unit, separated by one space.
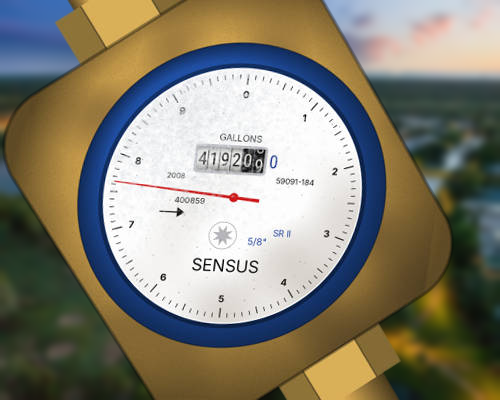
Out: 4192087.6 gal
